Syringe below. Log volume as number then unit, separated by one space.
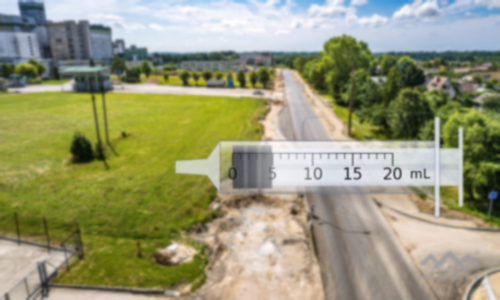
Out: 0 mL
